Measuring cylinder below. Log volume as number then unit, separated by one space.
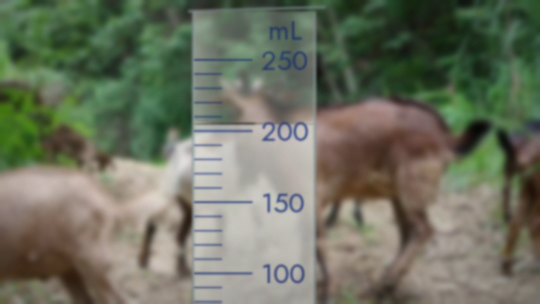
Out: 205 mL
